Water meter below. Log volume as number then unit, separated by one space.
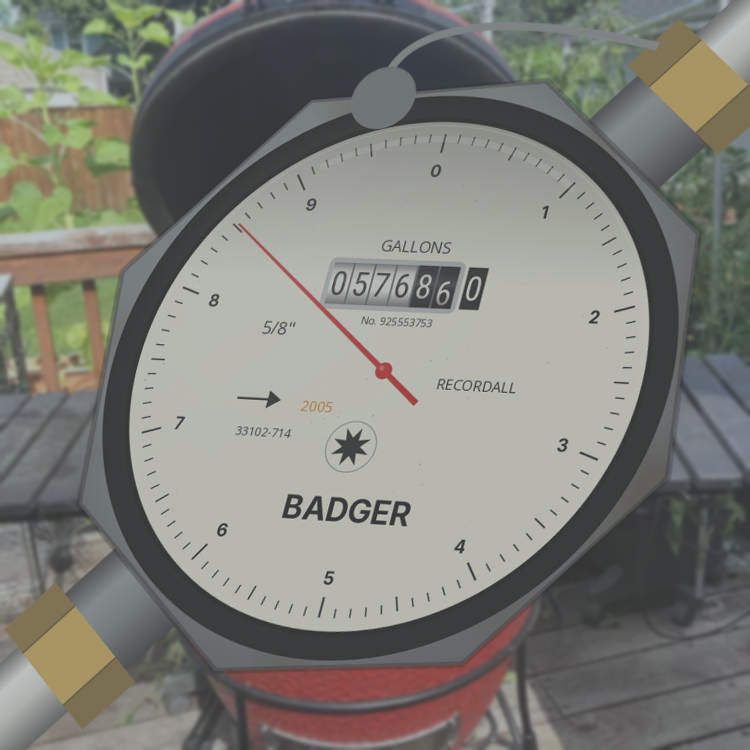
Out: 576858.5 gal
